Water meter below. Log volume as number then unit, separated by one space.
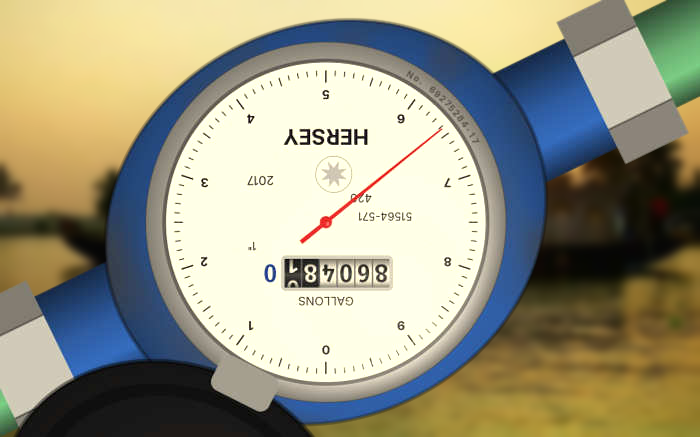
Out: 8604806.4 gal
